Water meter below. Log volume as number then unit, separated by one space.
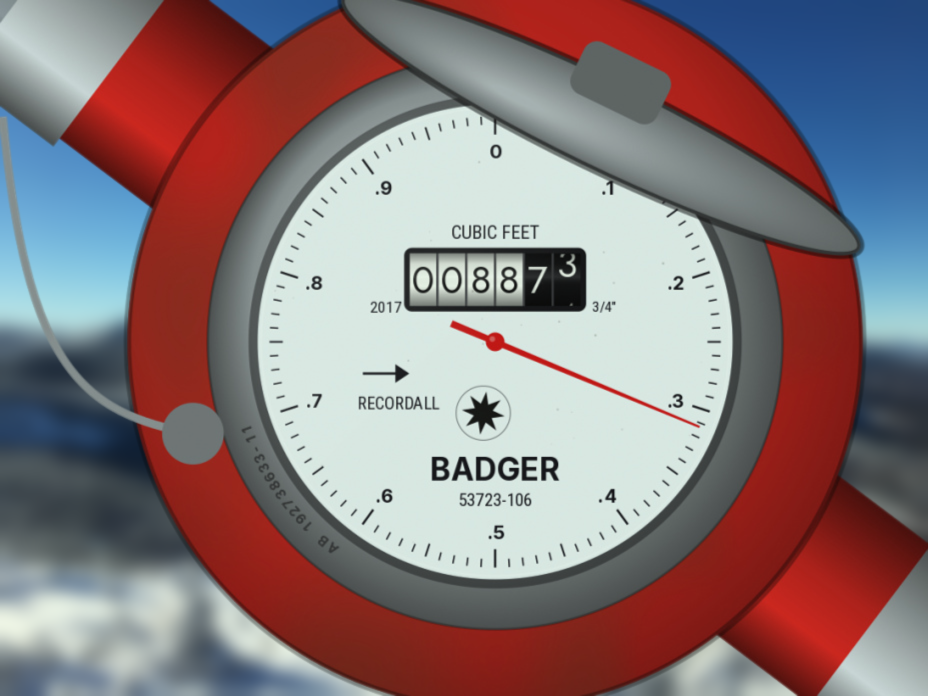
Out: 8873.31 ft³
